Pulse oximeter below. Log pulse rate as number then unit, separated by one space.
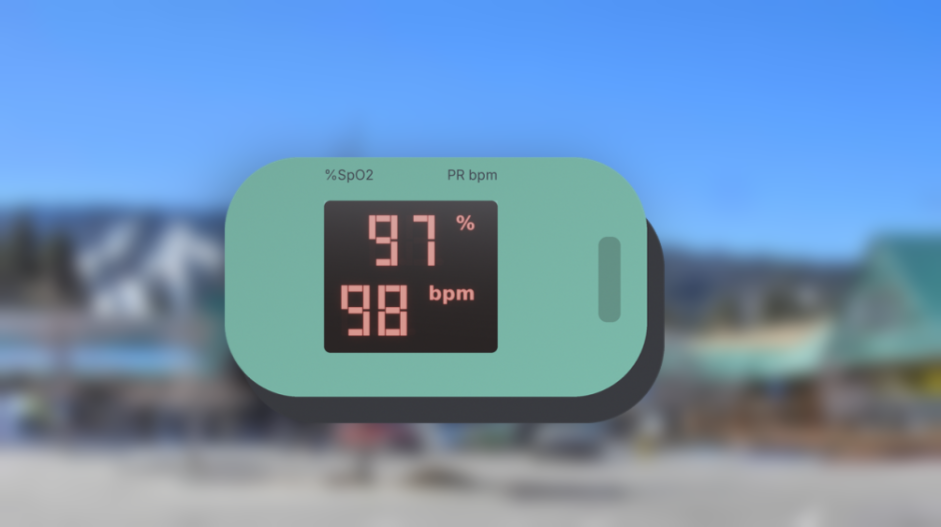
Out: 98 bpm
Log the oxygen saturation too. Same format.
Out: 97 %
